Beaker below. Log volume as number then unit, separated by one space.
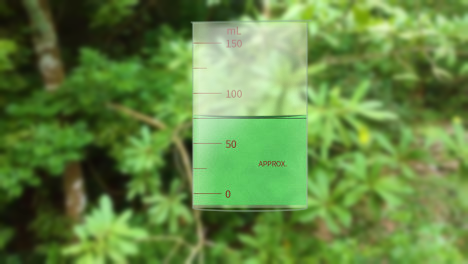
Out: 75 mL
